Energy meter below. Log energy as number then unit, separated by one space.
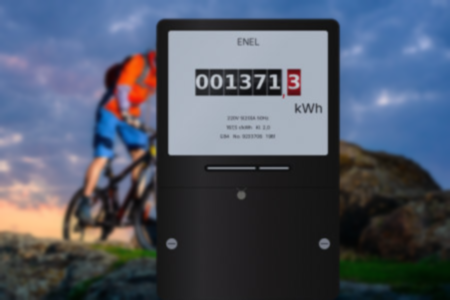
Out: 1371.3 kWh
